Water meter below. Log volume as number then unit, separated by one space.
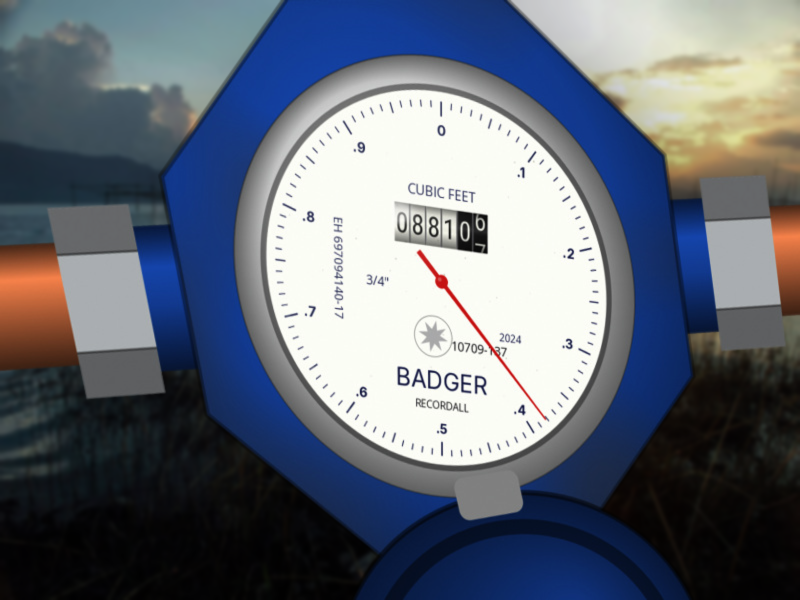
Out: 88106.38 ft³
